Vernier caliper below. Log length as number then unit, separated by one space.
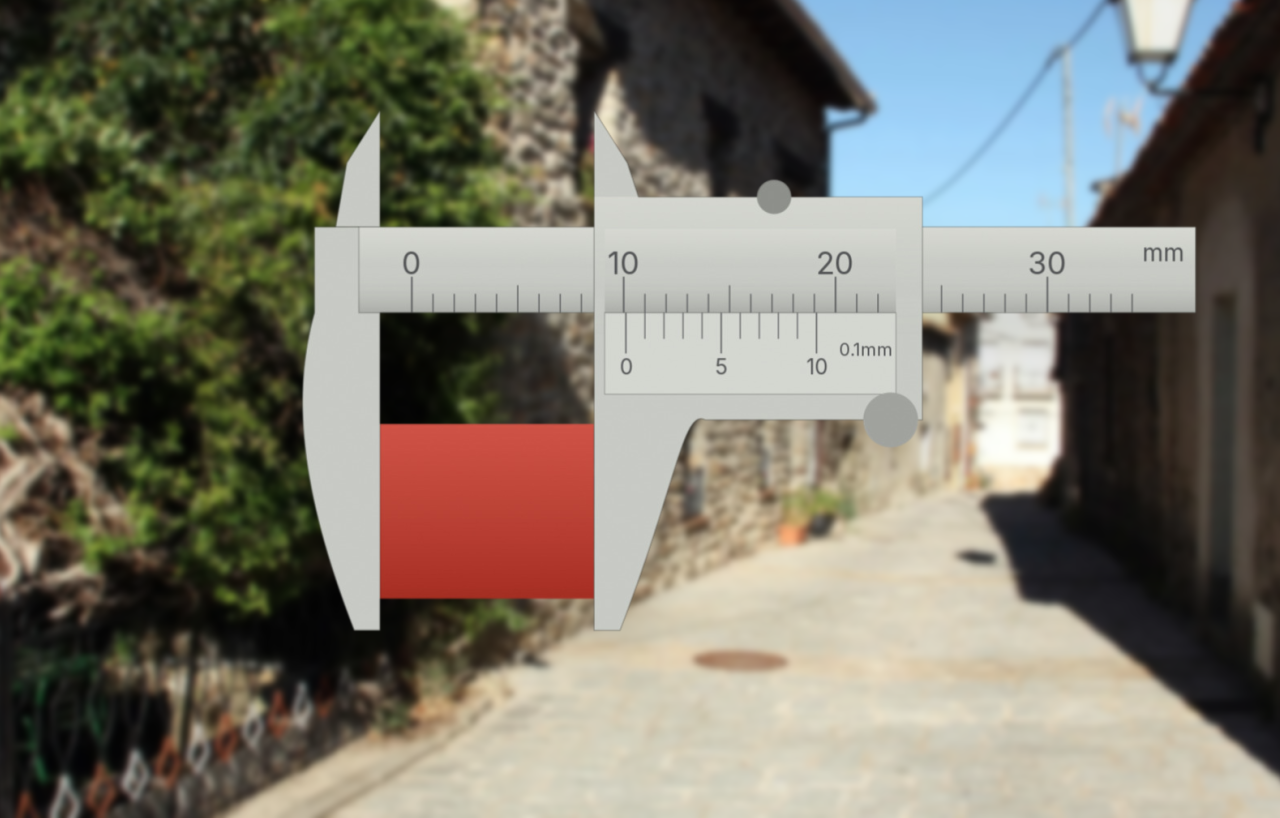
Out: 10.1 mm
